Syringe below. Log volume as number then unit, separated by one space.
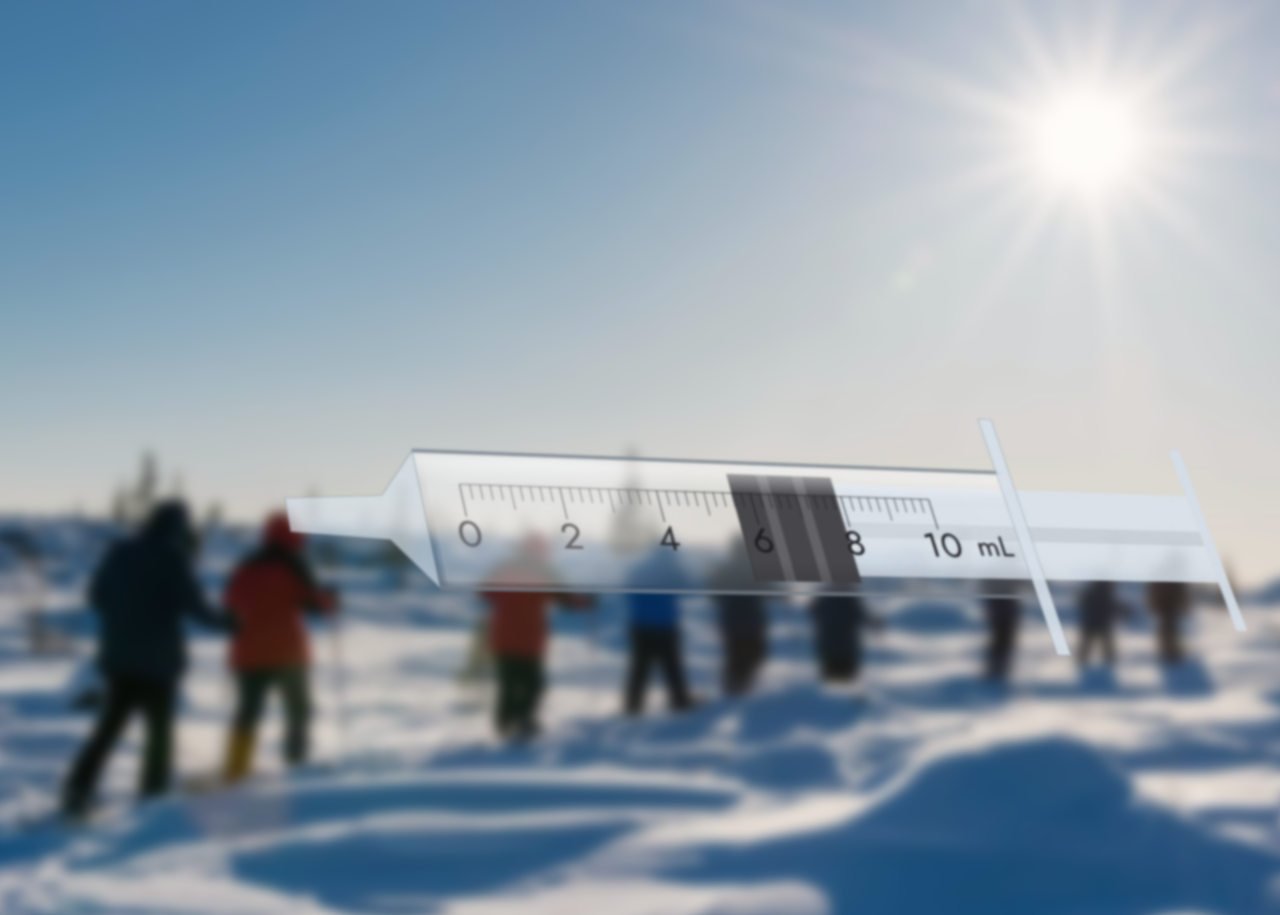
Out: 5.6 mL
